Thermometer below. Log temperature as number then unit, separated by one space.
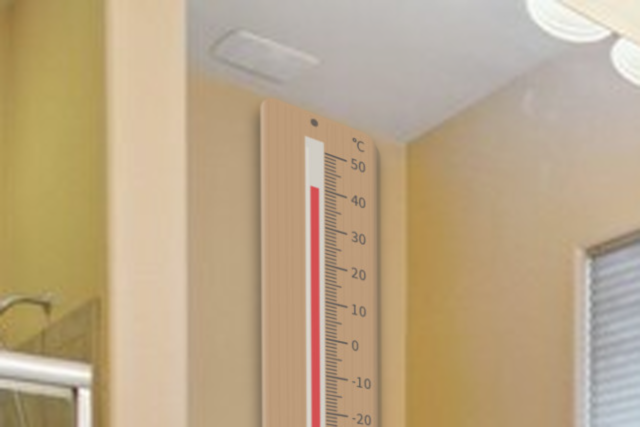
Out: 40 °C
